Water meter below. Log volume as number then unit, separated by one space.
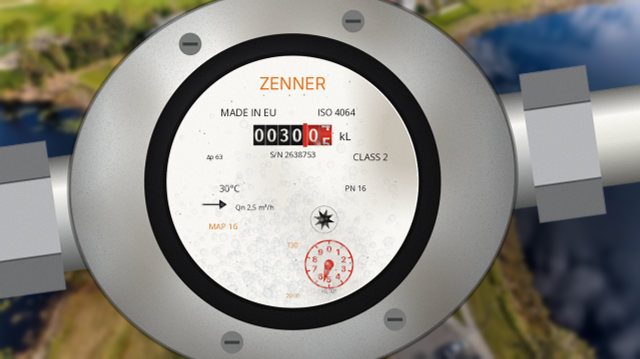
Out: 30.045 kL
